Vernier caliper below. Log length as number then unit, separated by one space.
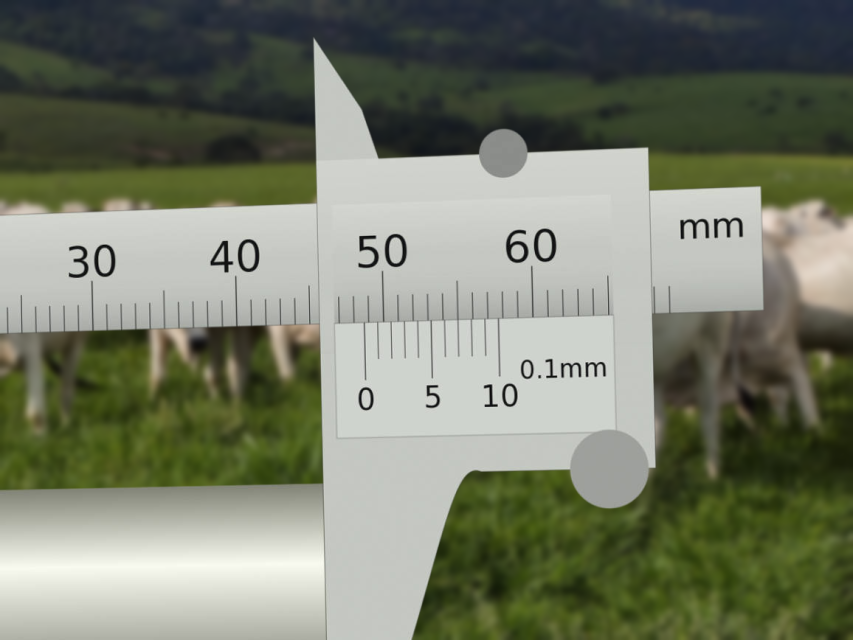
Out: 48.7 mm
